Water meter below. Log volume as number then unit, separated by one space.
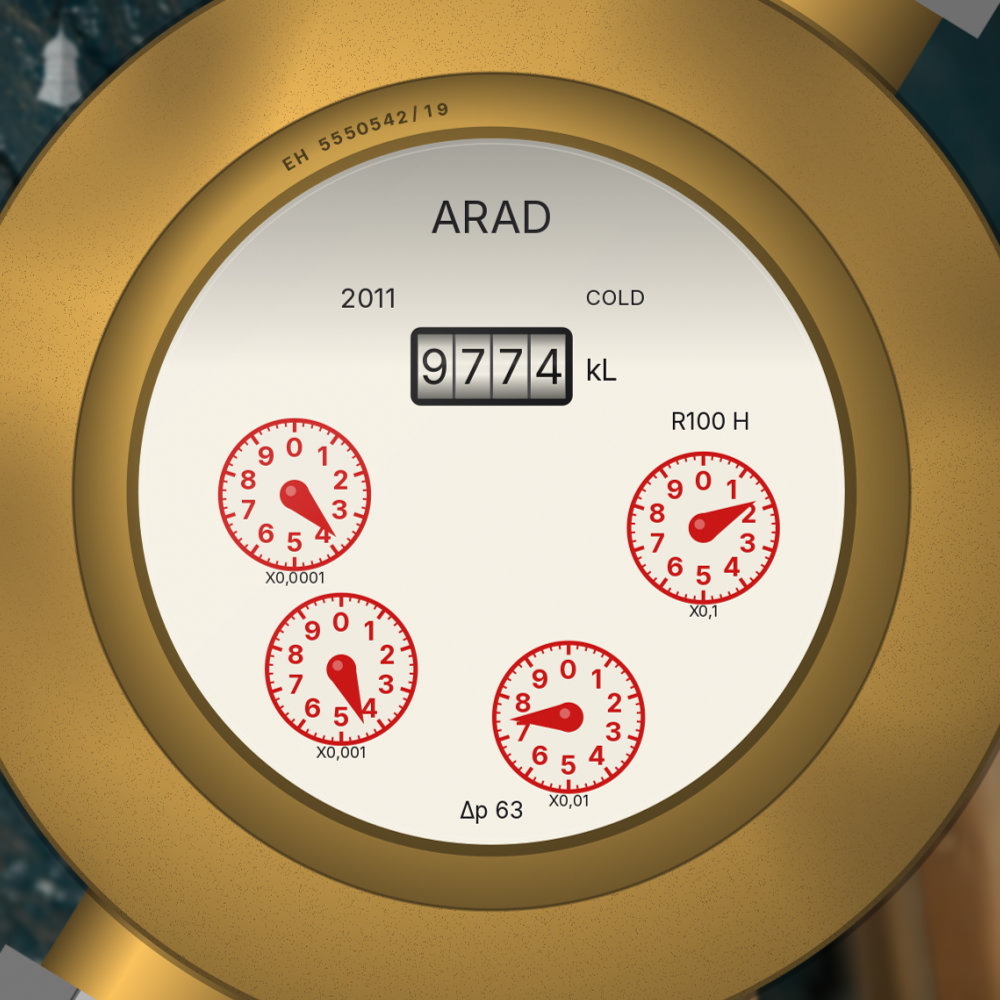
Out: 9774.1743 kL
